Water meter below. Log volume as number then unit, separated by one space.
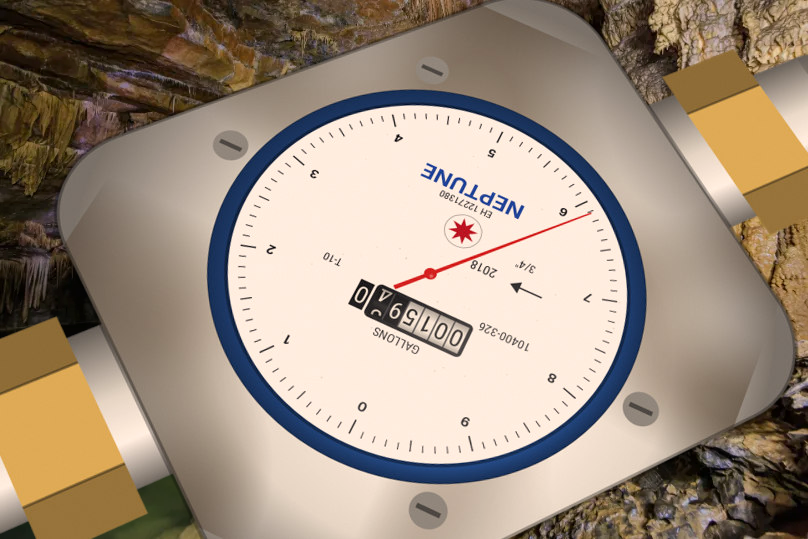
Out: 15936.1 gal
